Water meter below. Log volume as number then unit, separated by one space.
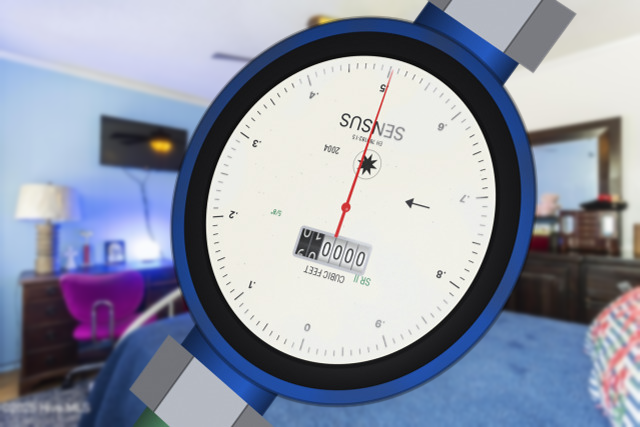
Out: 9.50 ft³
